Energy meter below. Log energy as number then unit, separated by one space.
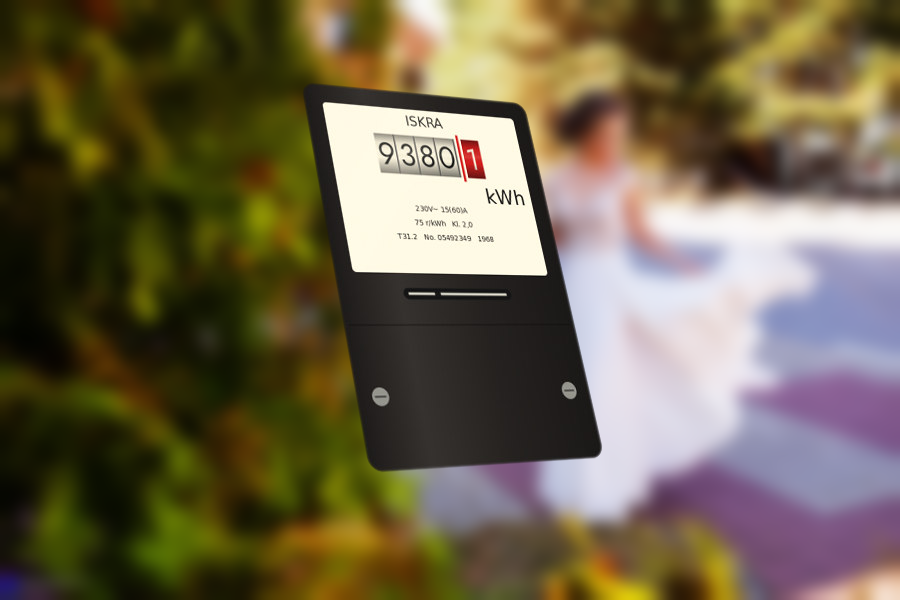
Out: 9380.1 kWh
